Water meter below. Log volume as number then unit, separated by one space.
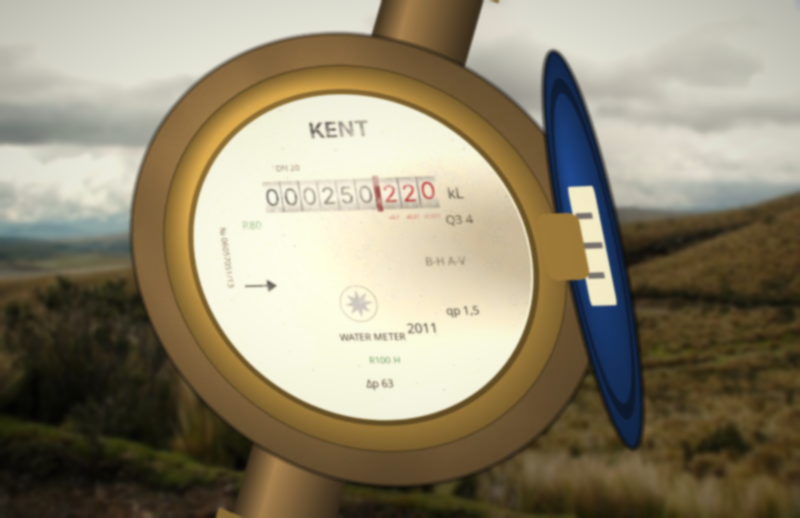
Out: 250.220 kL
